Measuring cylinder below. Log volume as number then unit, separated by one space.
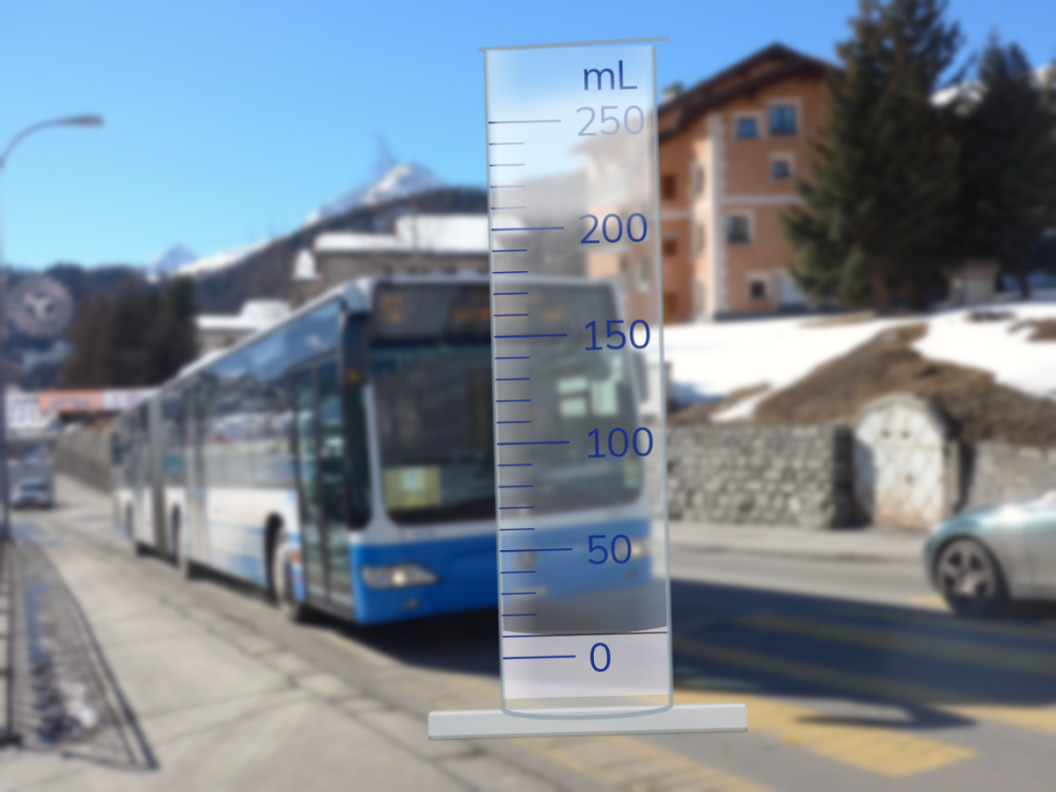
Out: 10 mL
